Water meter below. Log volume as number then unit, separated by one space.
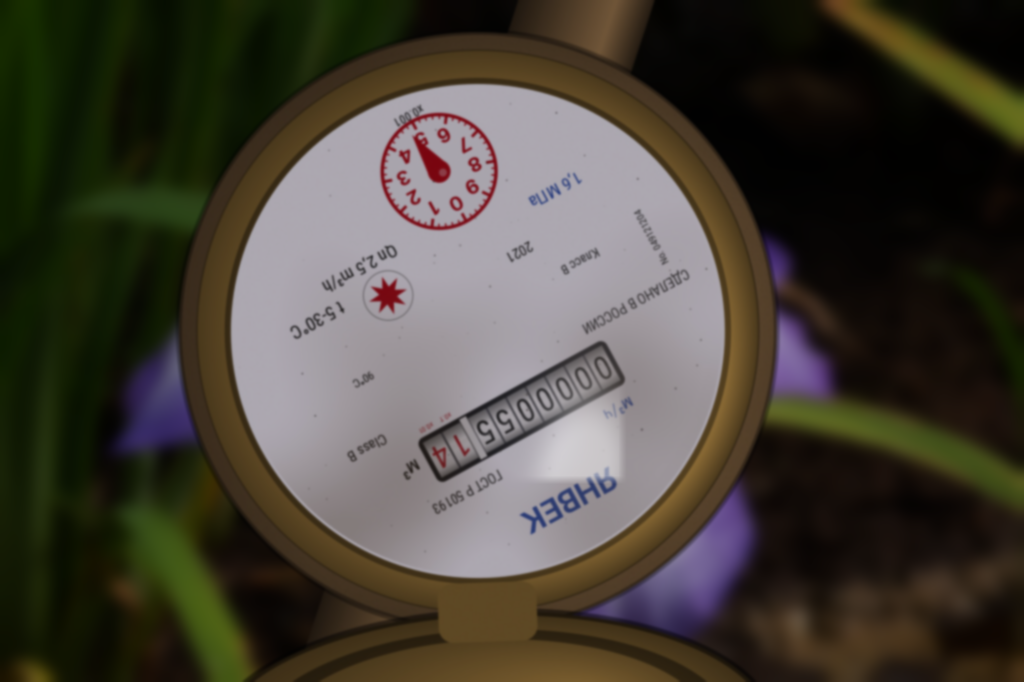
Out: 55.144 m³
